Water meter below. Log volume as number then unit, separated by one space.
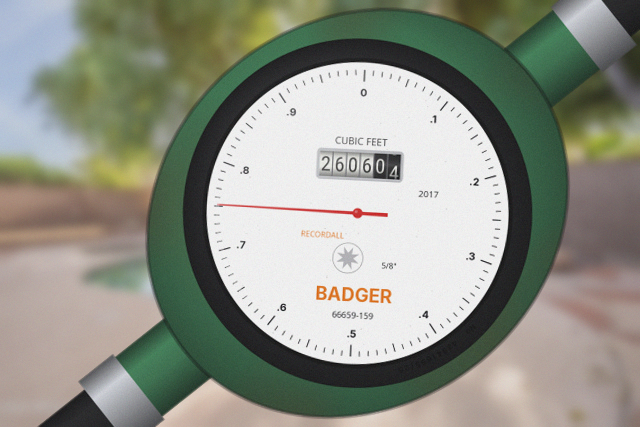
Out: 260603.75 ft³
